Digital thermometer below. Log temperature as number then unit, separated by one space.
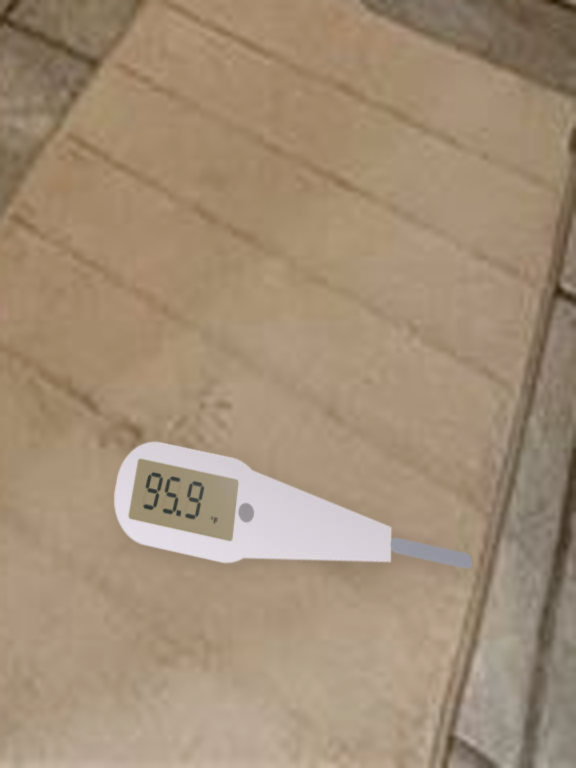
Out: 95.9 °F
